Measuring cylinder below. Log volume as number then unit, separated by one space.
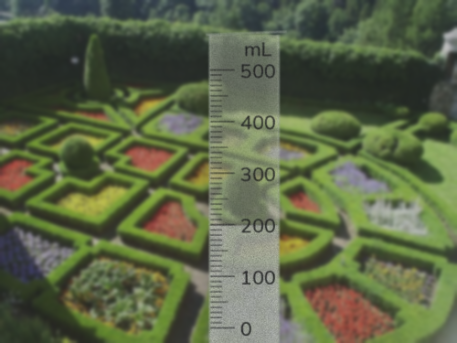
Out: 200 mL
